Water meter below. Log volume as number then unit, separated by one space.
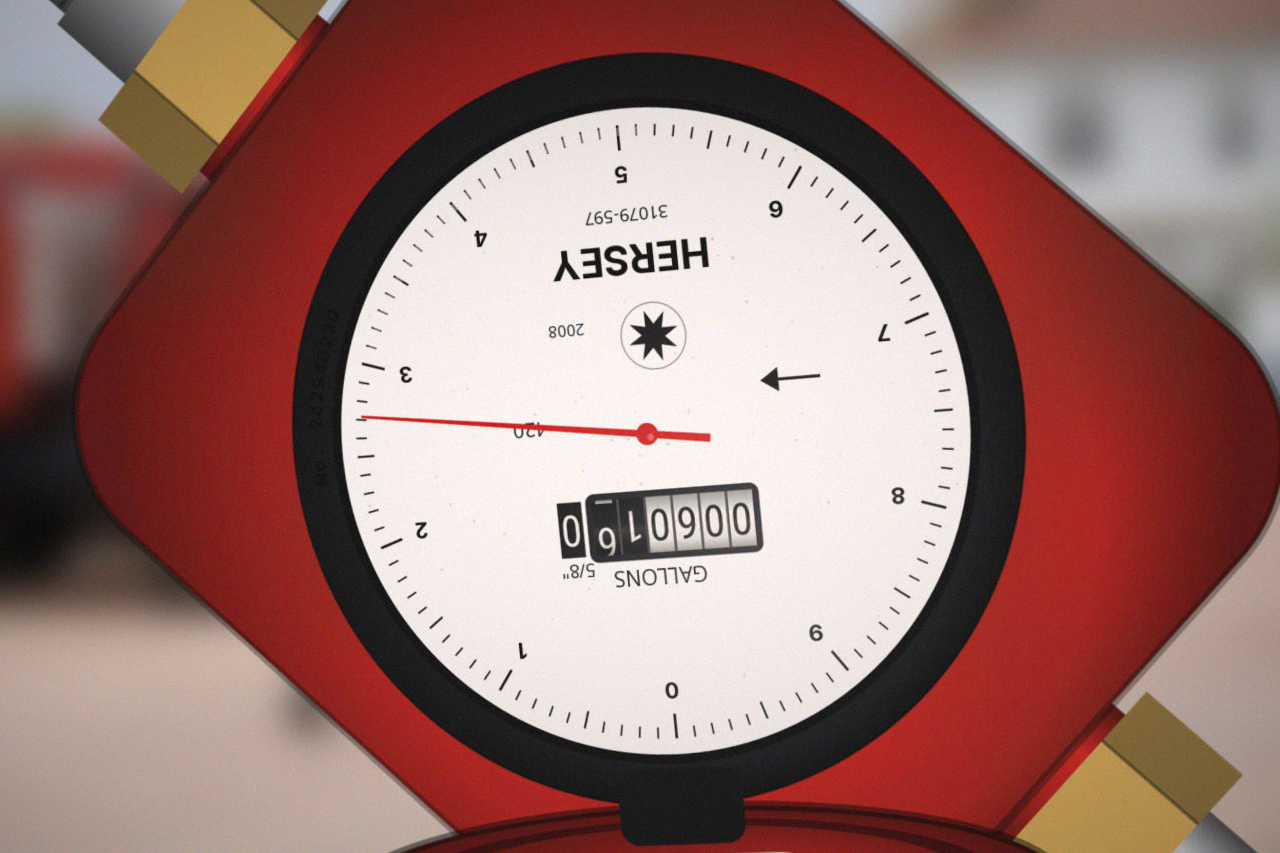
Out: 60162.7 gal
